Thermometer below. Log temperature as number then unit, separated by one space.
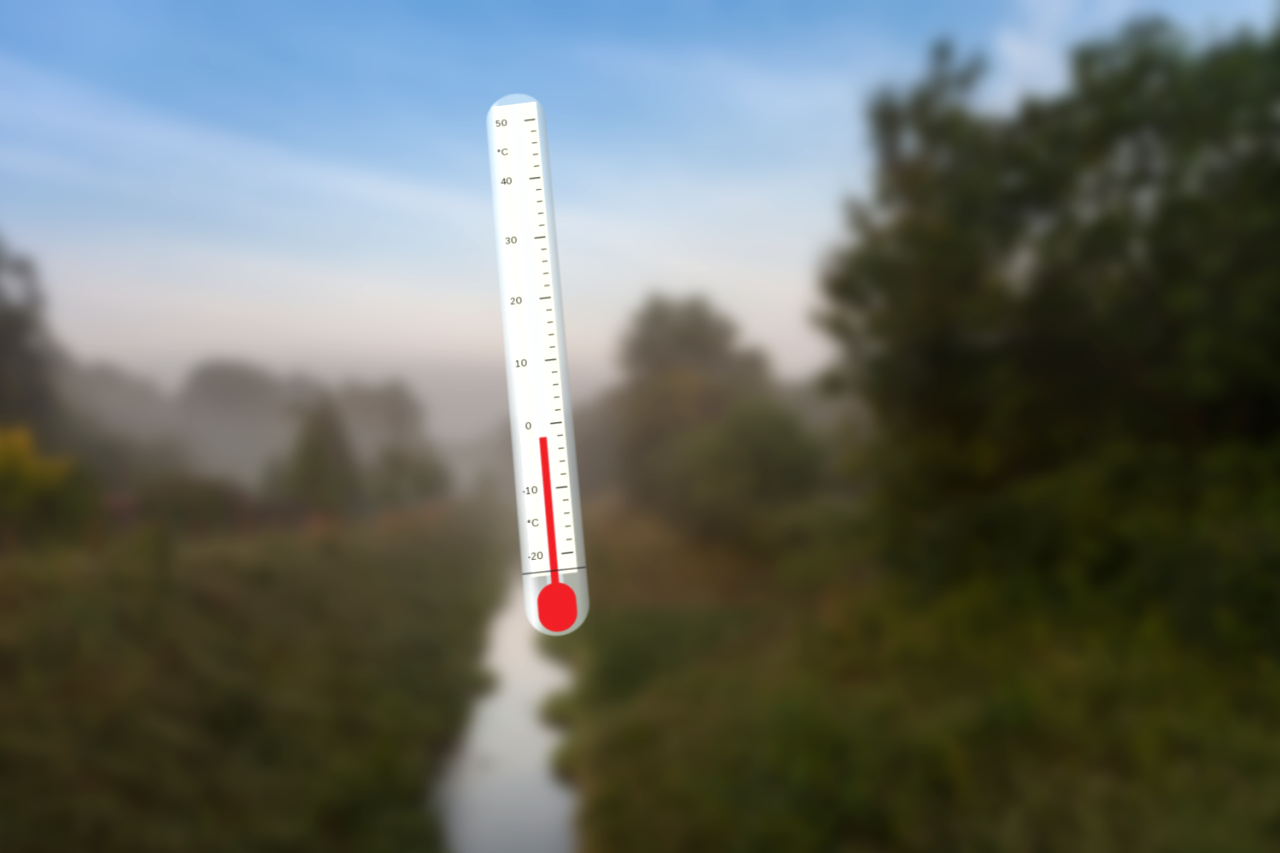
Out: -2 °C
